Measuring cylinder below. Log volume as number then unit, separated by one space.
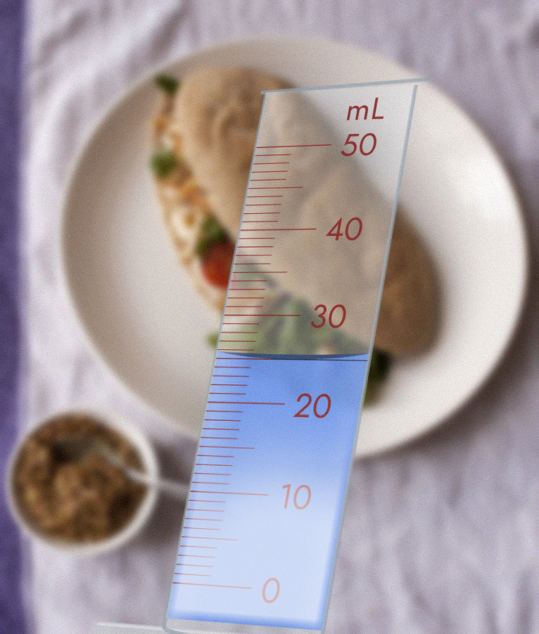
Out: 25 mL
